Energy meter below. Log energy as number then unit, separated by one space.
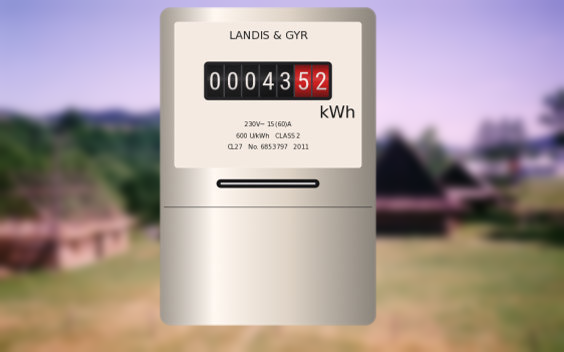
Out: 43.52 kWh
